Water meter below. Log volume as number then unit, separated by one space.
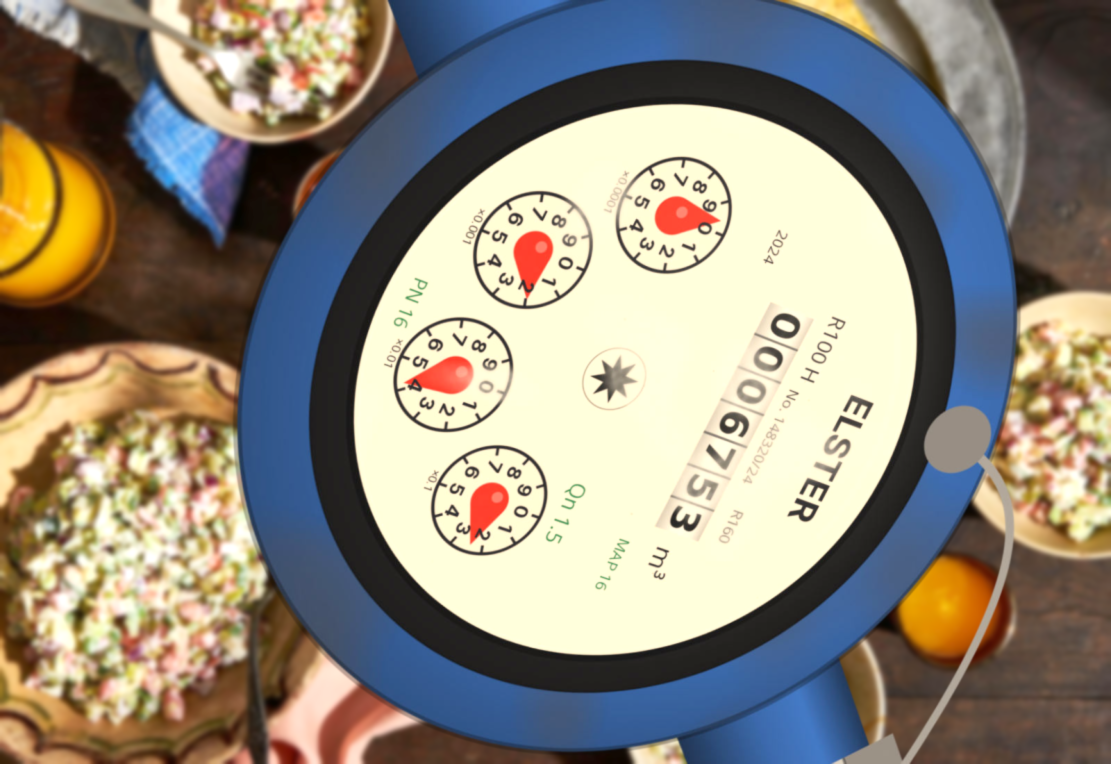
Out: 6753.2419 m³
